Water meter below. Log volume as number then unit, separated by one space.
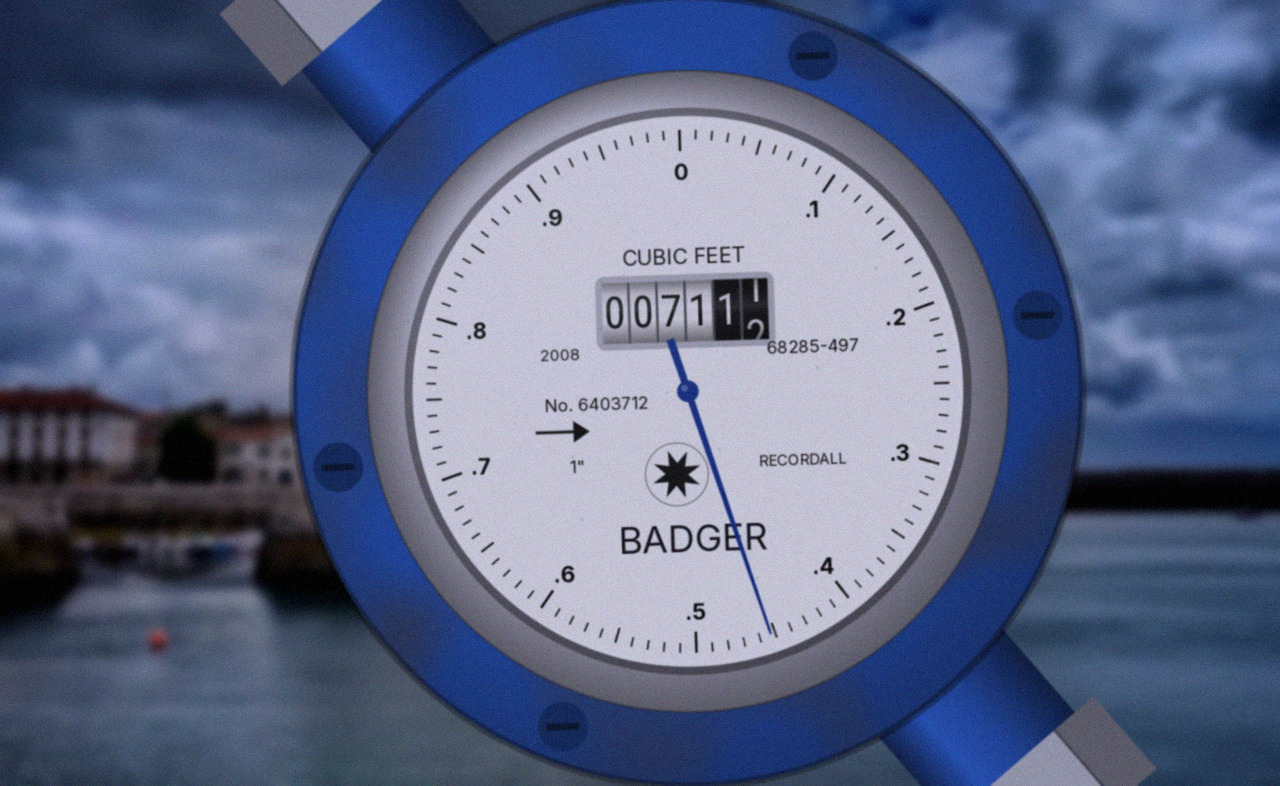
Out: 7111.45 ft³
